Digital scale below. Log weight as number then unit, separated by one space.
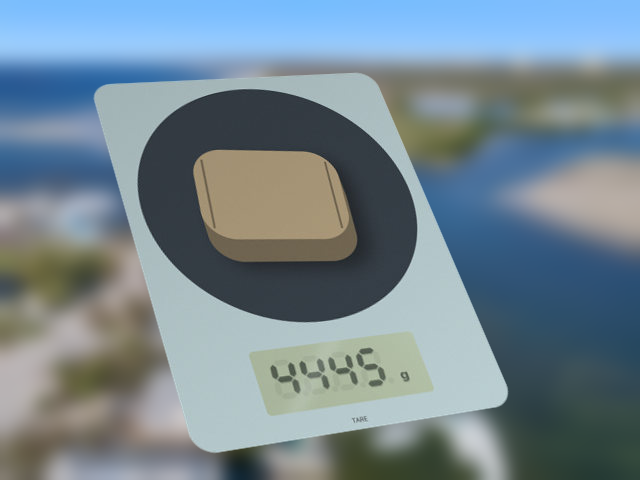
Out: 4445 g
